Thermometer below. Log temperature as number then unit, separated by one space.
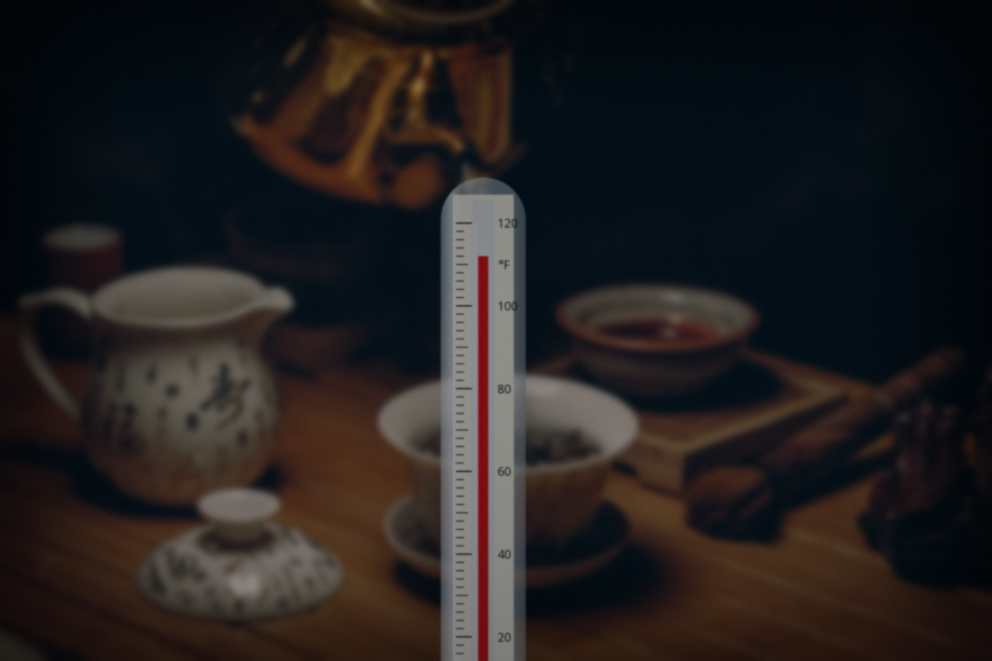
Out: 112 °F
